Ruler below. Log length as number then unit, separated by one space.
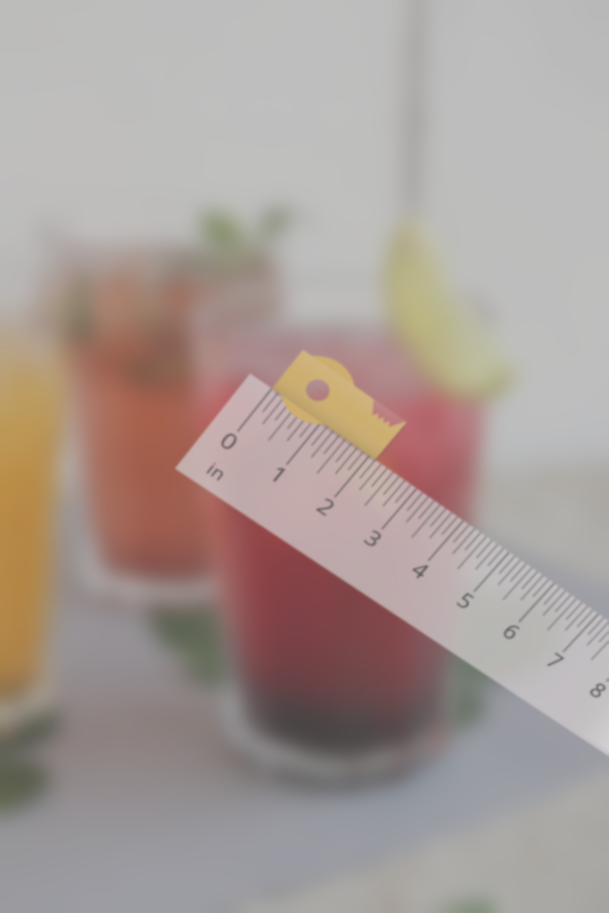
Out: 2.125 in
